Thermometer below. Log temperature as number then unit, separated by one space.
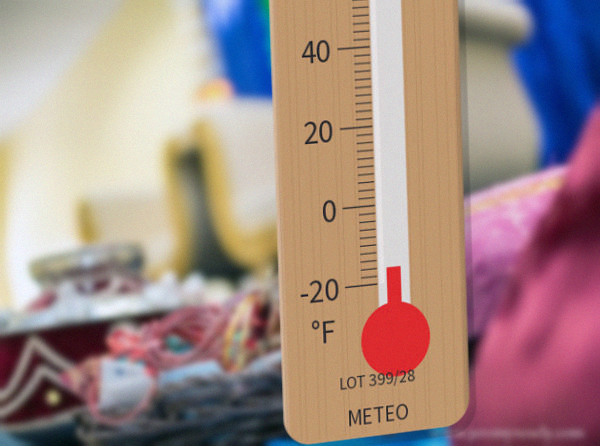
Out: -16 °F
